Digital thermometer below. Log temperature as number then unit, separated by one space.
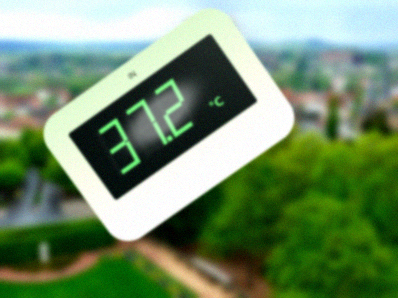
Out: 37.2 °C
